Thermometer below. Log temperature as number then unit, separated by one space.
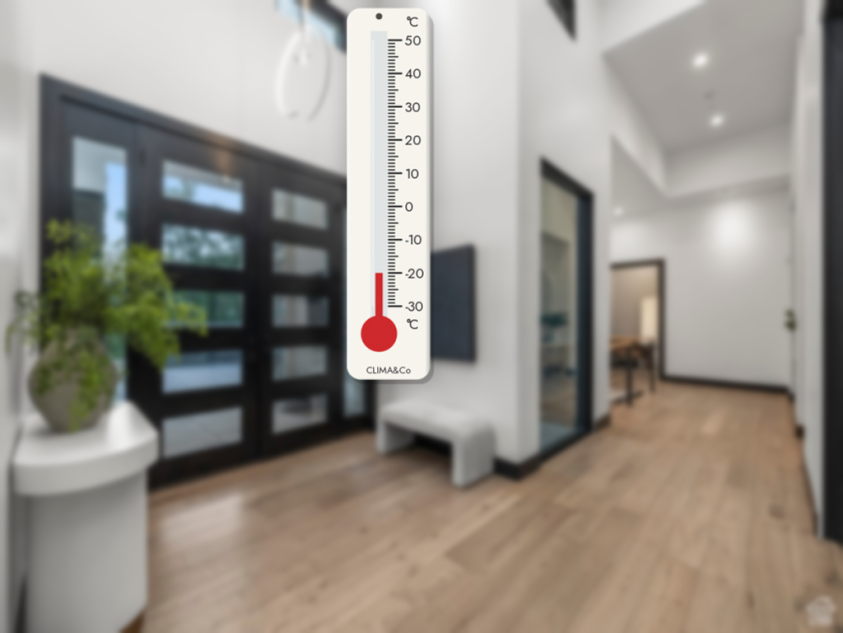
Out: -20 °C
